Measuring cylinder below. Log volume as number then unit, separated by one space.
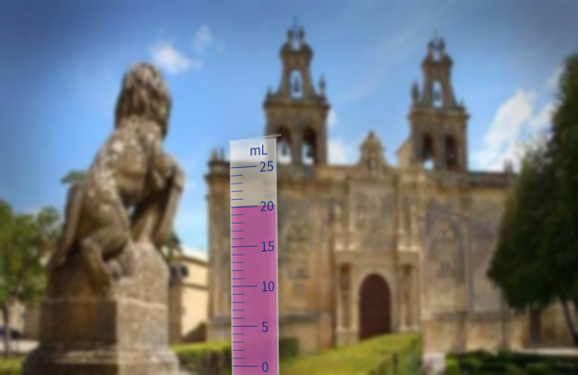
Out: 20 mL
